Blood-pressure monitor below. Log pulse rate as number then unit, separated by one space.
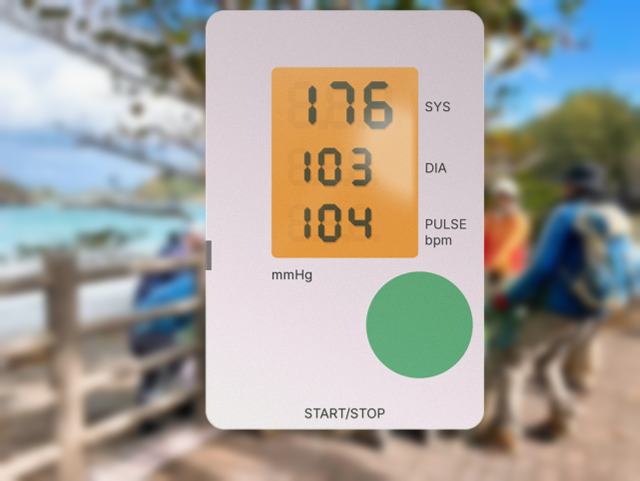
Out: 104 bpm
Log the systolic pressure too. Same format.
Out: 176 mmHg
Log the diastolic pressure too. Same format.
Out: 103 mmHg
